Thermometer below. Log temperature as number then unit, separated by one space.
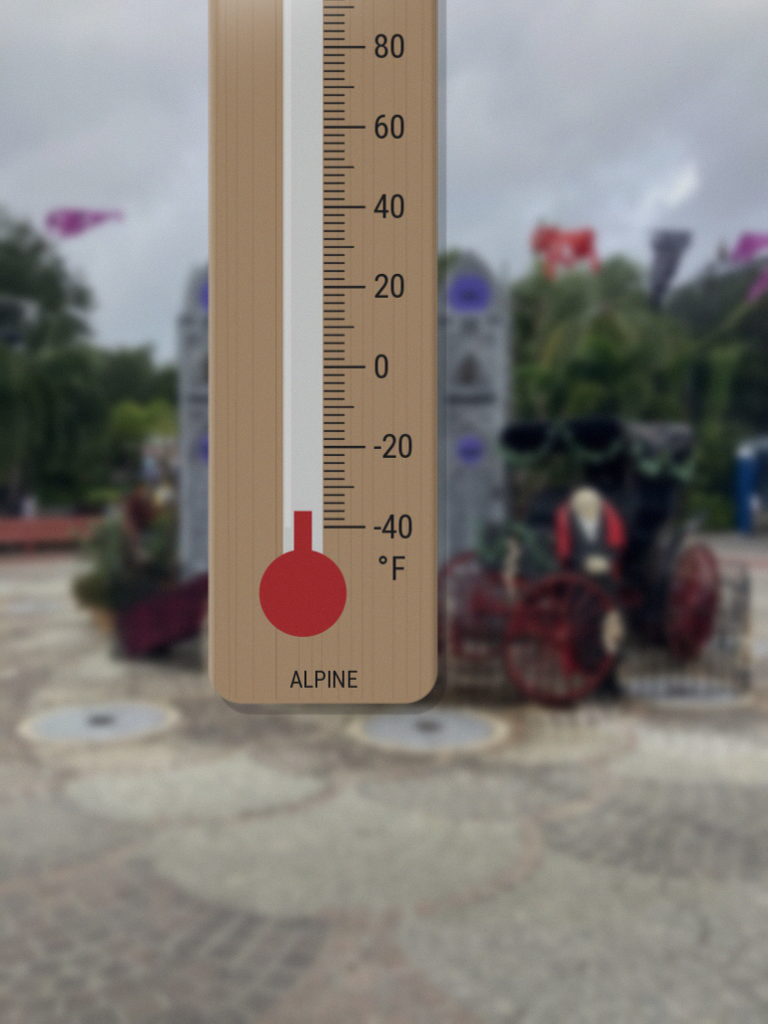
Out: -36 °F
